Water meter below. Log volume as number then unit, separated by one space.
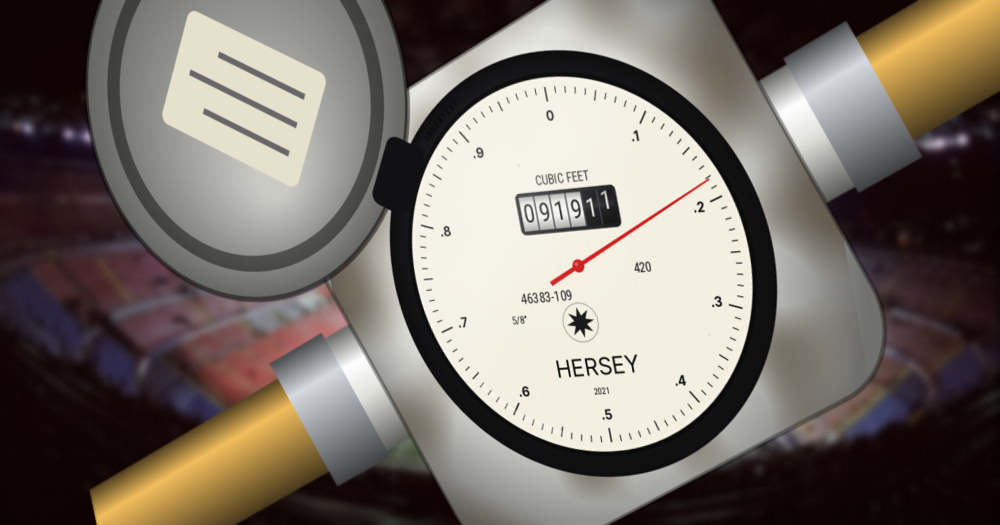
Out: 91911.18 ft³
